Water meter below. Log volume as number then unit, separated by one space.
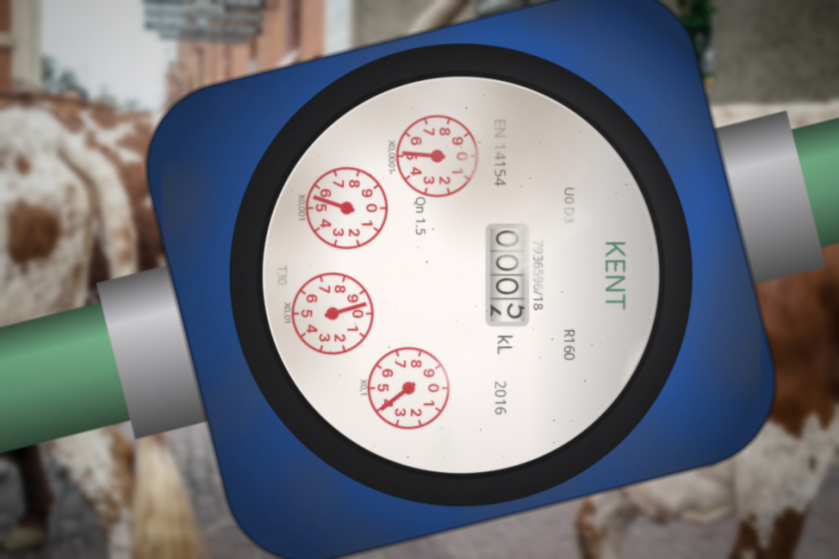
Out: 5.3955 kL
